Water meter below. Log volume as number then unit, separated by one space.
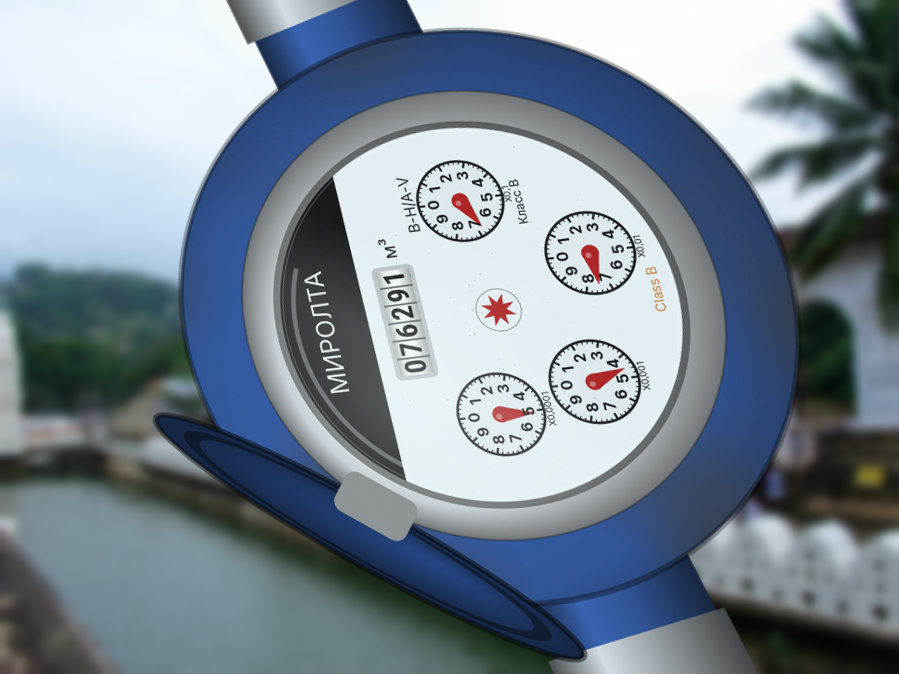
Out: 76291.6745 m³
